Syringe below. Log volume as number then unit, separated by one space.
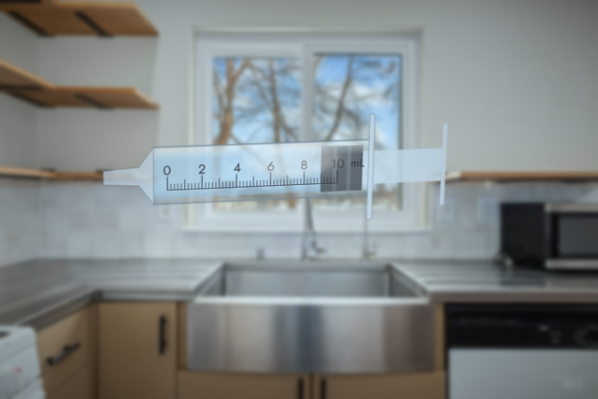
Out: 9 mL
